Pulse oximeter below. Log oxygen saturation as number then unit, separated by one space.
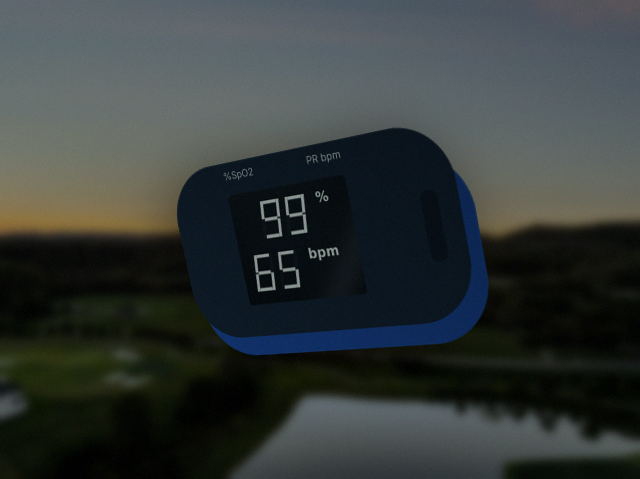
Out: 99 %
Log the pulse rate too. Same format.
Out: 65 bpm
